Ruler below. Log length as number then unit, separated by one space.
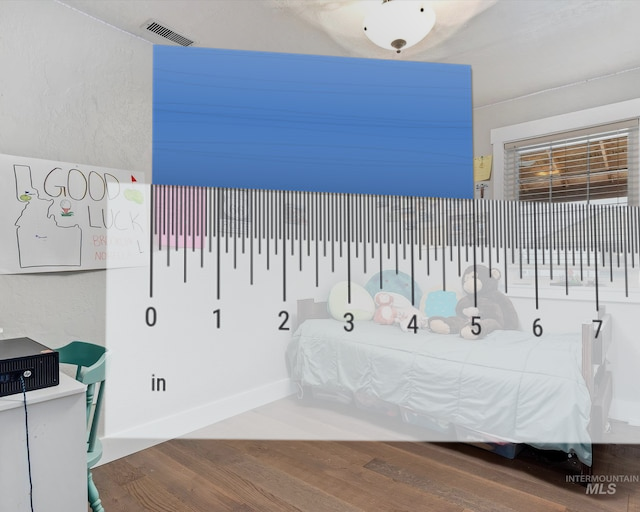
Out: 5 in
